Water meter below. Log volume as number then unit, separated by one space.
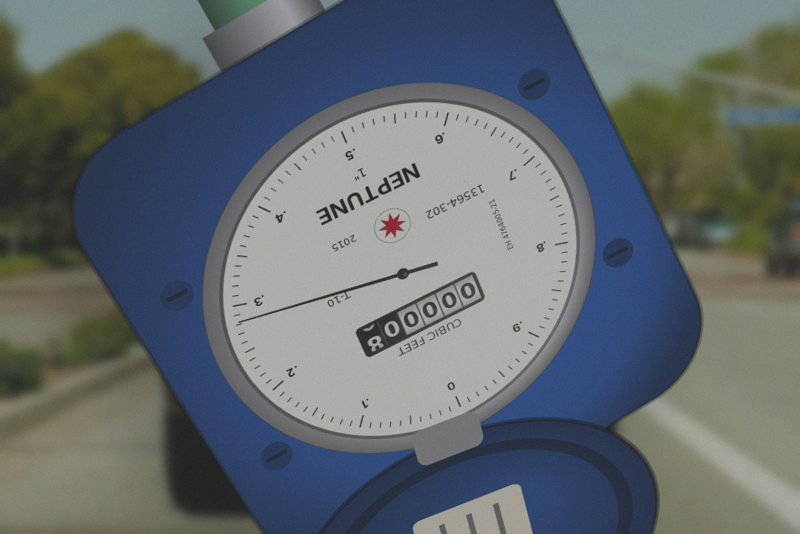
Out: 8.28 ft³
